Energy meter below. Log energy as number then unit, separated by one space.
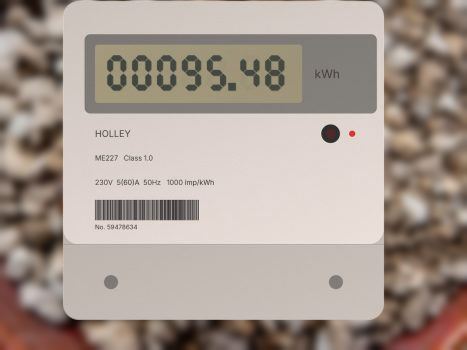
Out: 95.48 kWh
